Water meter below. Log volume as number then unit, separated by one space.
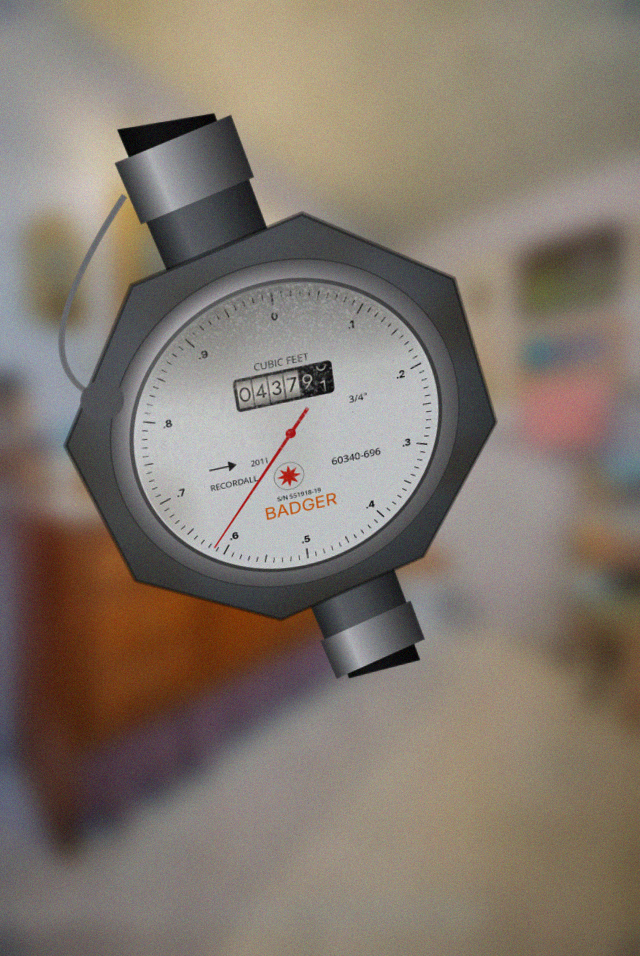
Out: 43790.61 ft³
